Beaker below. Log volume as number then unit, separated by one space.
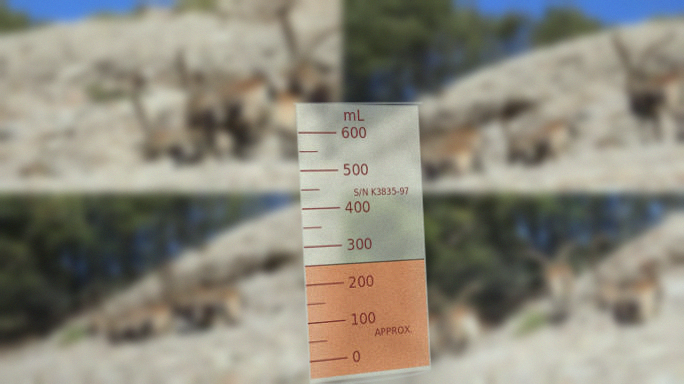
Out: 250 mL
